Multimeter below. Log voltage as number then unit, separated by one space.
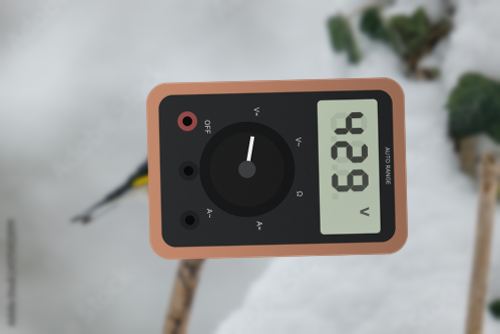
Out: 429 V
